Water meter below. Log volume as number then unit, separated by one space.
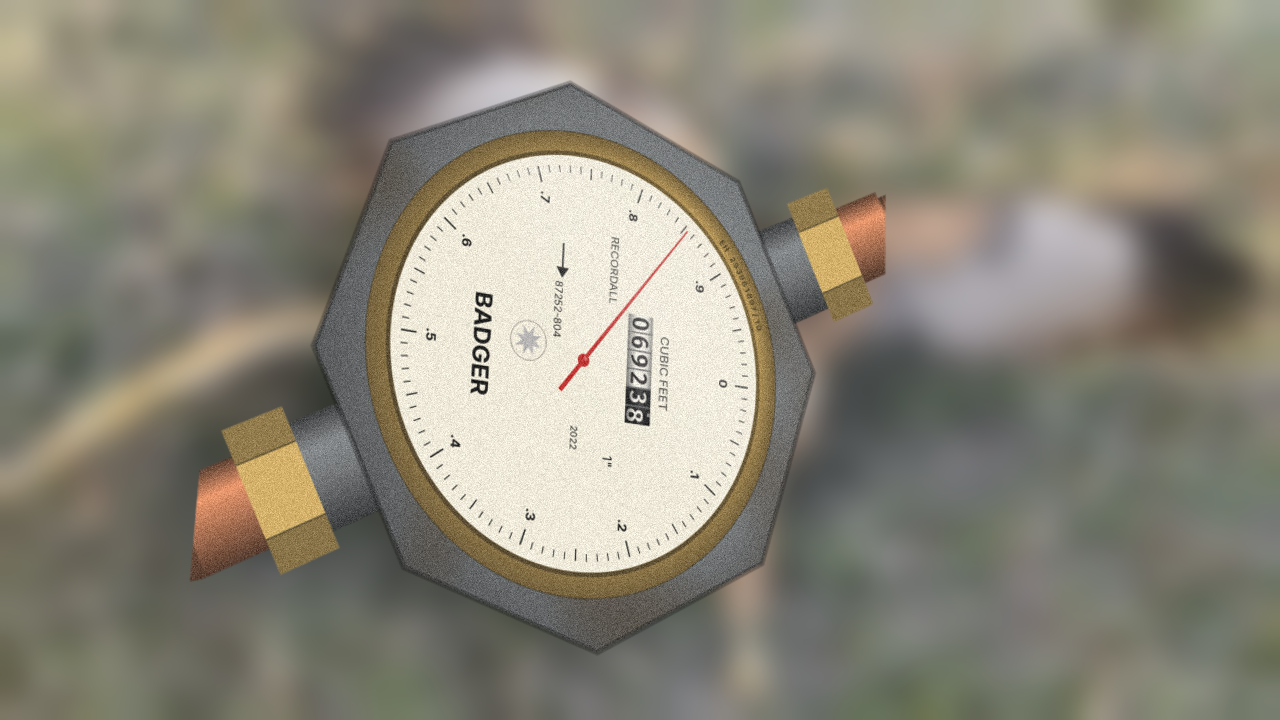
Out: 69237.85 ft³
